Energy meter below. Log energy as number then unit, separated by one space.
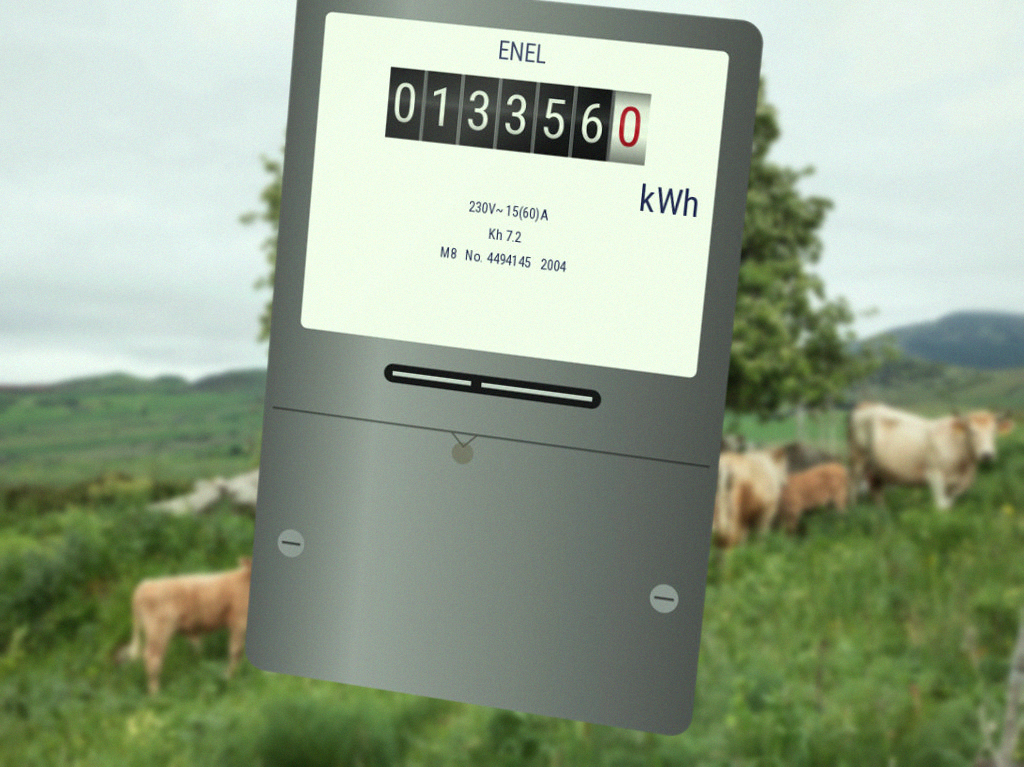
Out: 13356.0 kWh
